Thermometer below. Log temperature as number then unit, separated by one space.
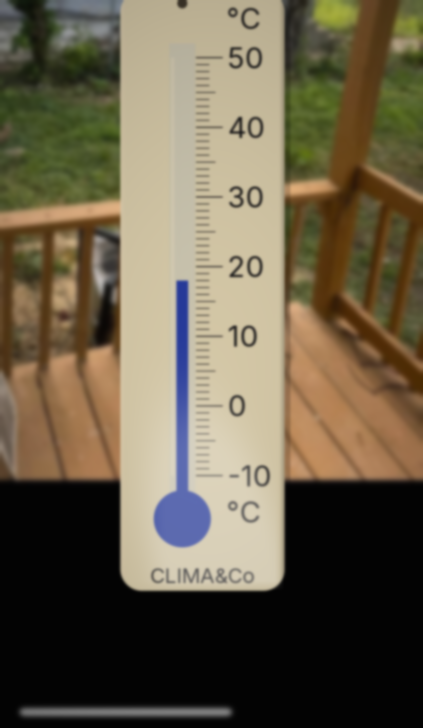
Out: 18 °C
